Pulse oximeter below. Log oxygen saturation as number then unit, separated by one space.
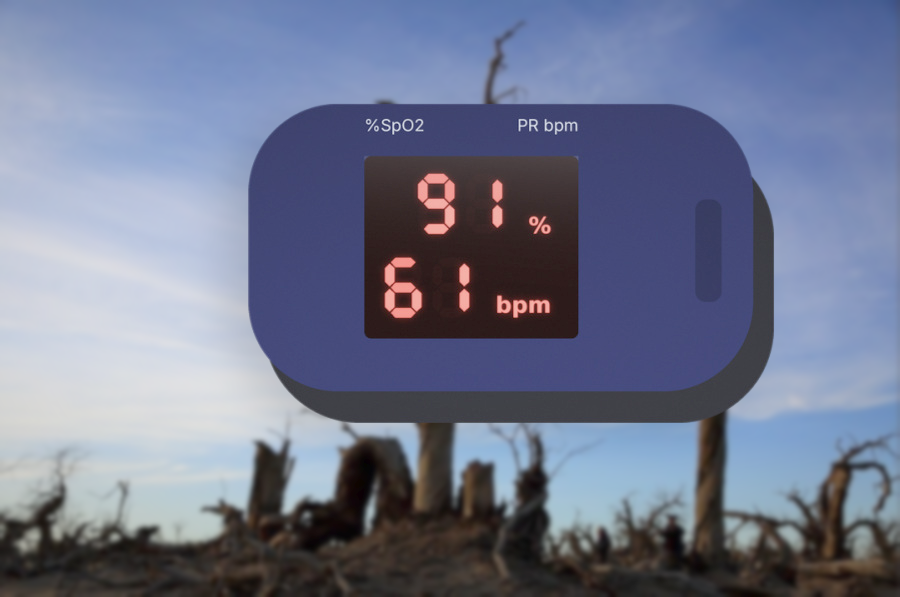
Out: 91 %
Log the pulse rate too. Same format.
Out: 61 bpm
